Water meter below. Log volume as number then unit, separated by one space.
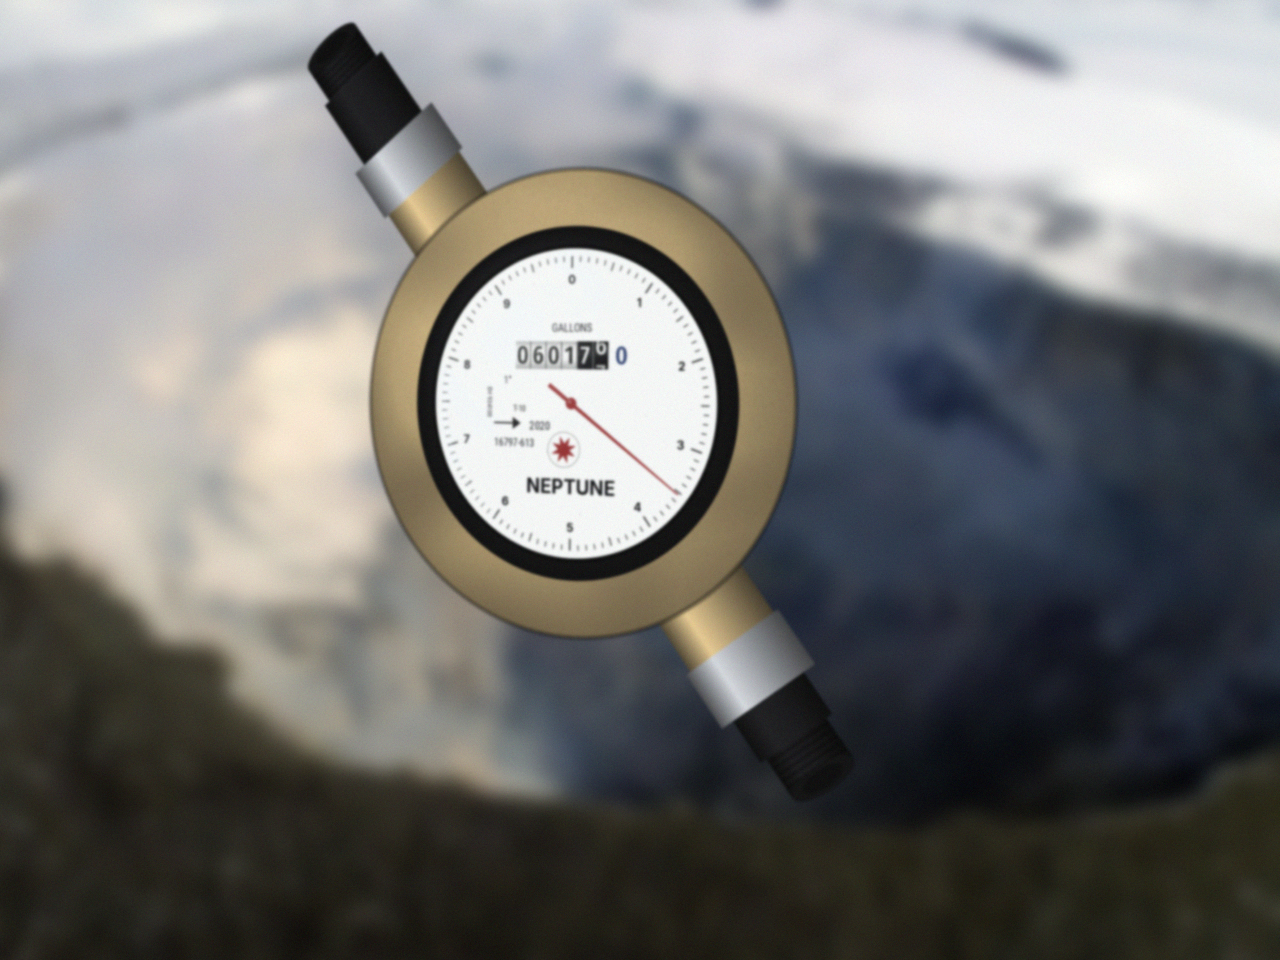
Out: 601763.5 gal
